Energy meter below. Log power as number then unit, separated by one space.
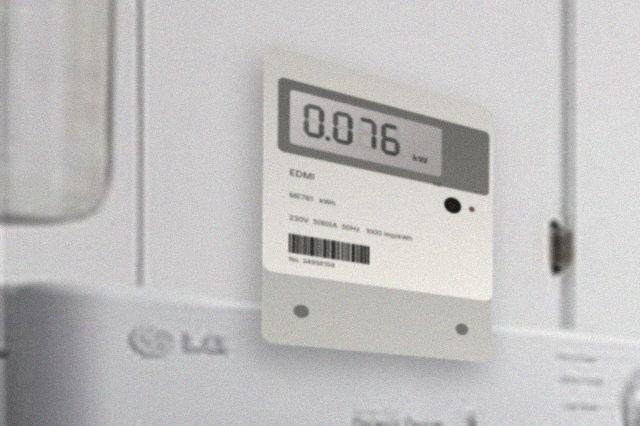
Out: 0.076 kW
